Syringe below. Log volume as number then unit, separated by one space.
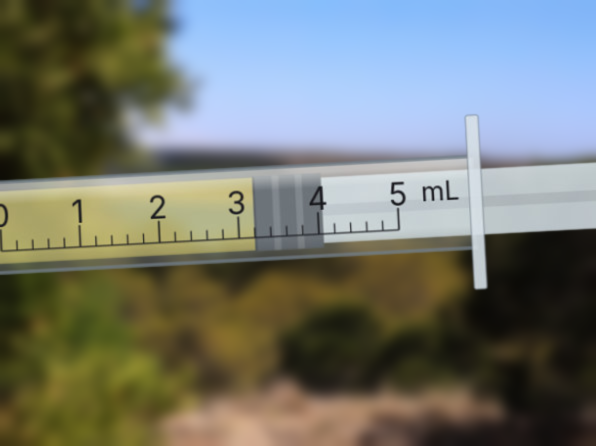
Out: 3.2 mL
